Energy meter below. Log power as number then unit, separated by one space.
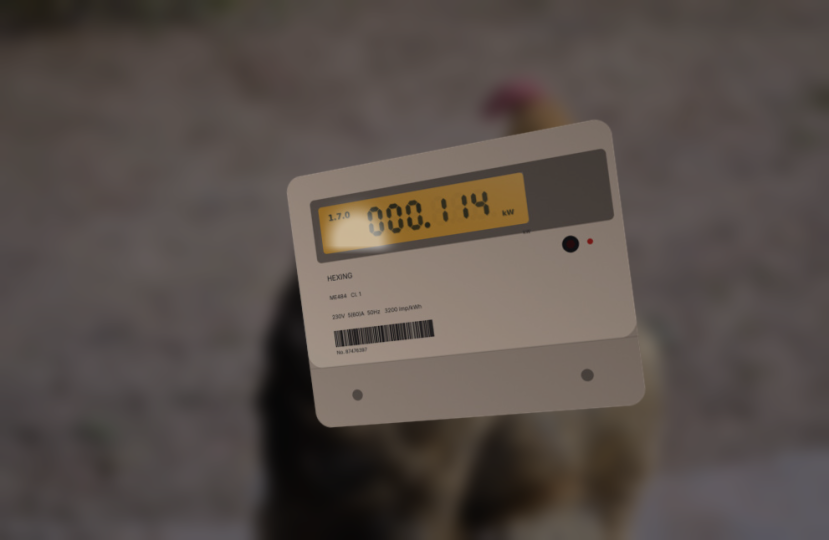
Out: 0.114 kW
